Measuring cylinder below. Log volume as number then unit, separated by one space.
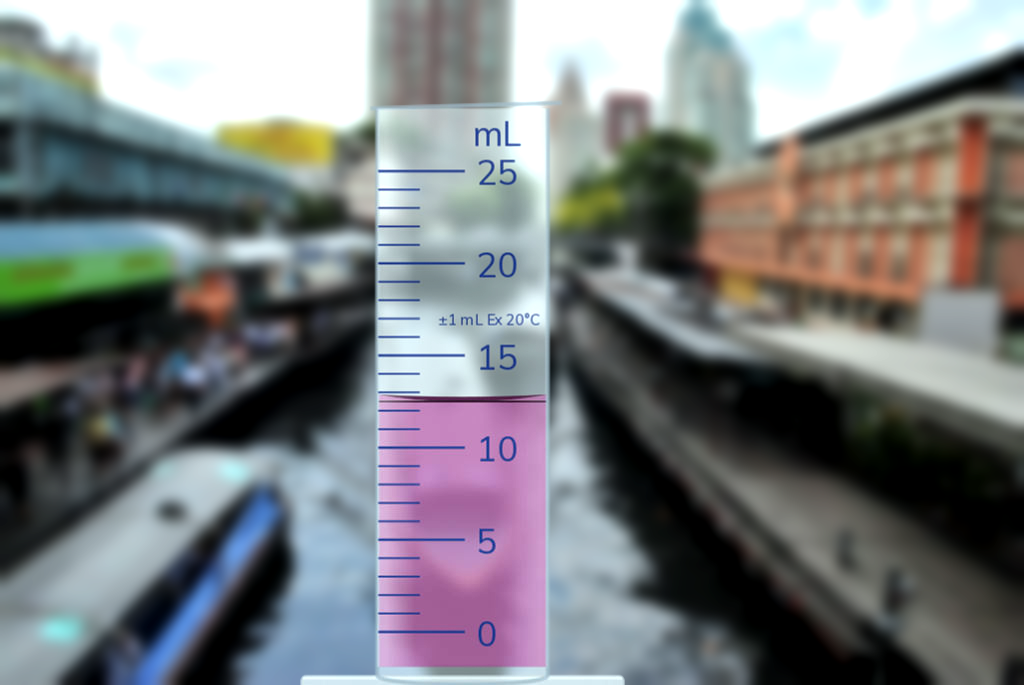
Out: 12.5 mL
